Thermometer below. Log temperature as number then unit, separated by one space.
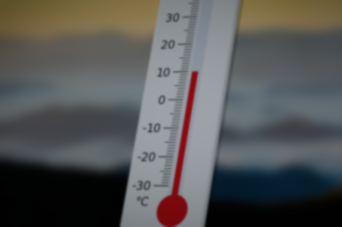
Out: 10 °C
